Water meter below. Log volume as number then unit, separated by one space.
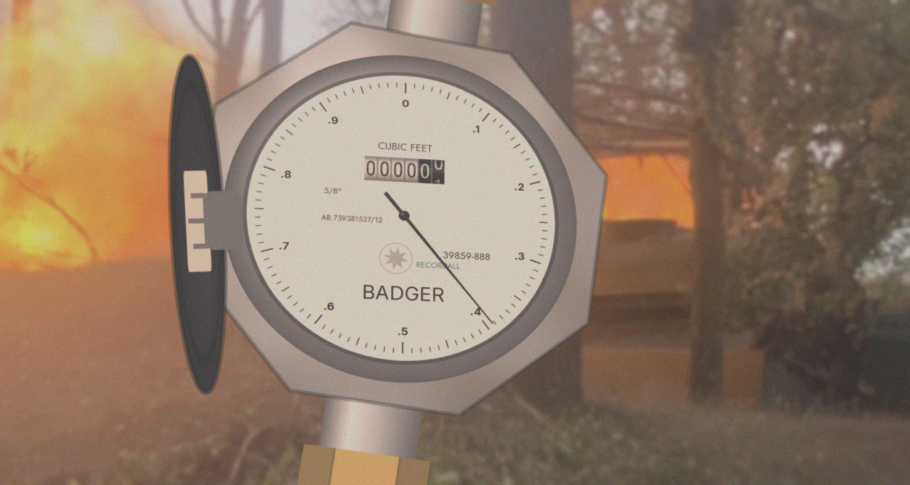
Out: 0.39 ft³
